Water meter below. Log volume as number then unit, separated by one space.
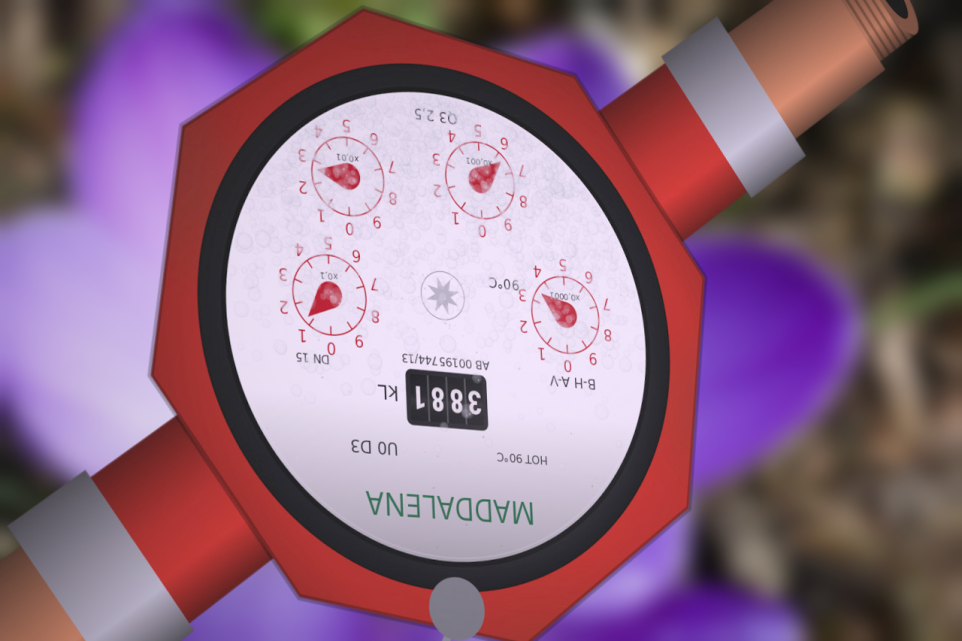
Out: 3881.1263 kL
